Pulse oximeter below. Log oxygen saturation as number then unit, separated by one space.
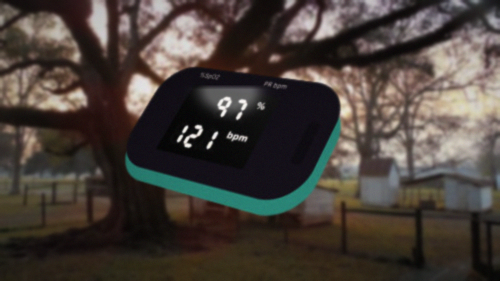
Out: 97 %
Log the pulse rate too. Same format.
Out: 121 bpm
